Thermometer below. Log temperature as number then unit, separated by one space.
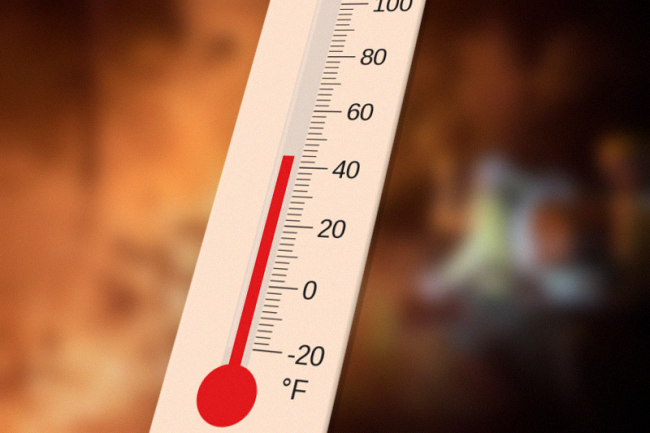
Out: 44 °F
